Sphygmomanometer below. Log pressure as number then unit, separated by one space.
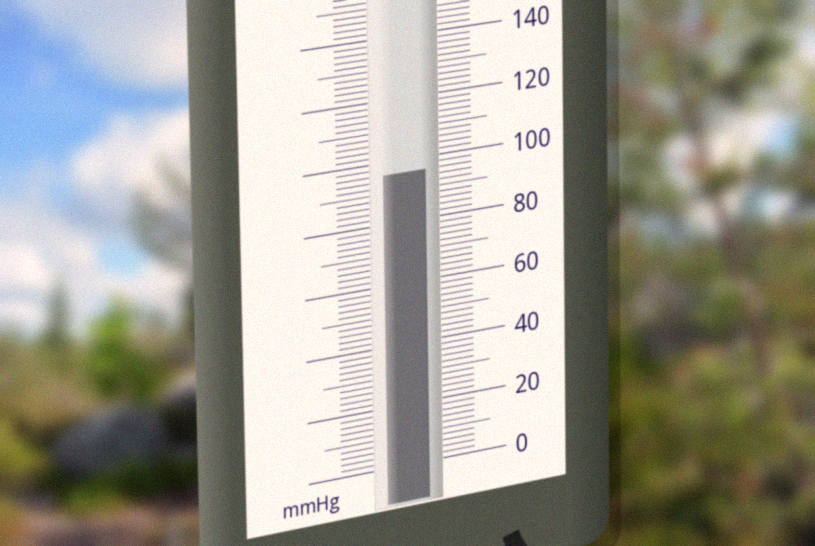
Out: 96 mmHg
